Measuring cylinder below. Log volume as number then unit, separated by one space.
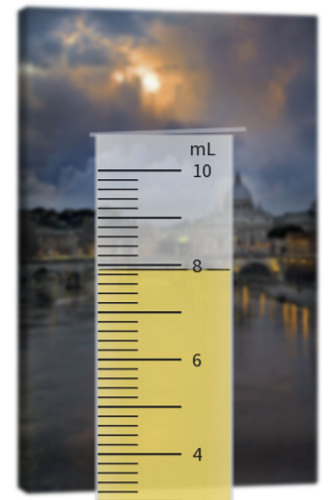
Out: 7.9 mL
